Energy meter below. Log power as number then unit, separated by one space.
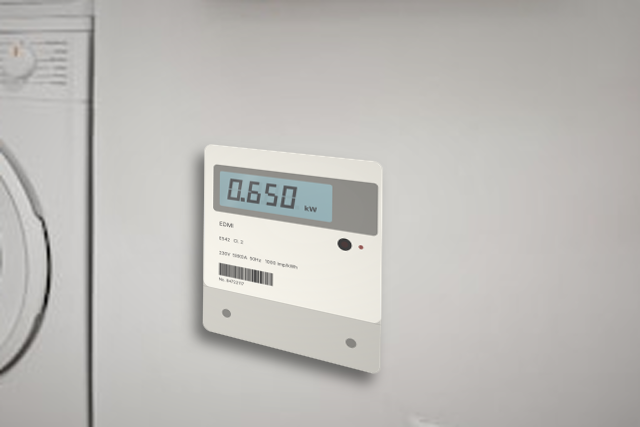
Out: 0.650 kW
